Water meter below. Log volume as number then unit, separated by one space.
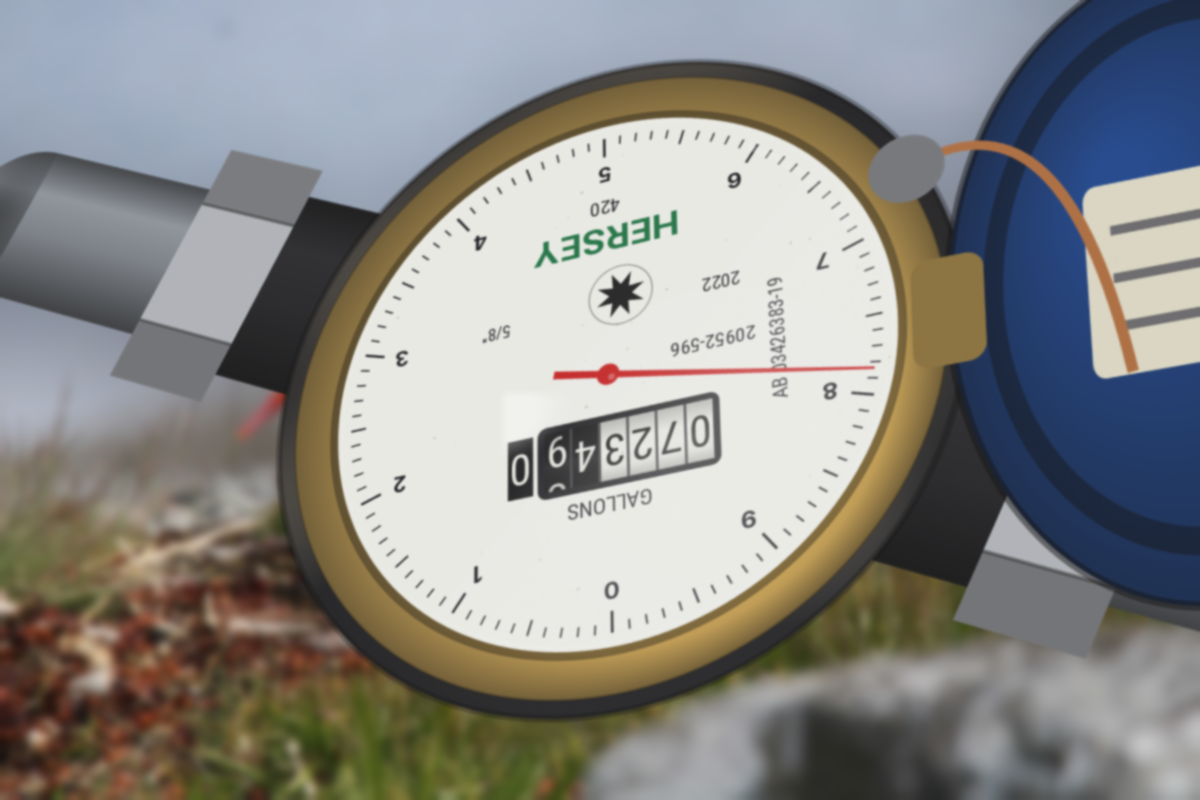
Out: 723487.8 gal
